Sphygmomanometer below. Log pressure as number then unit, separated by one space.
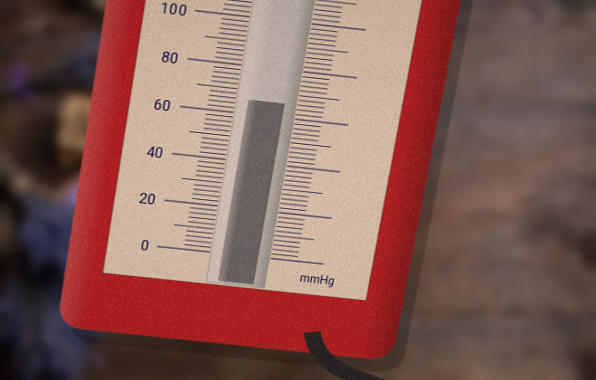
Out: 66 mmHg
